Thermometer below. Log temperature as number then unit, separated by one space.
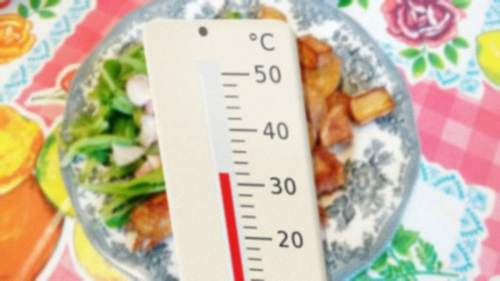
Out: 32 °C
